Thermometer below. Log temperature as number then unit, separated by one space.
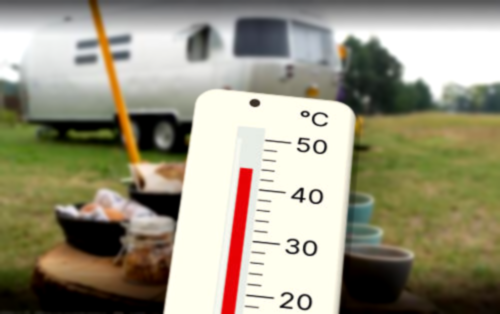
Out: 44 °C
